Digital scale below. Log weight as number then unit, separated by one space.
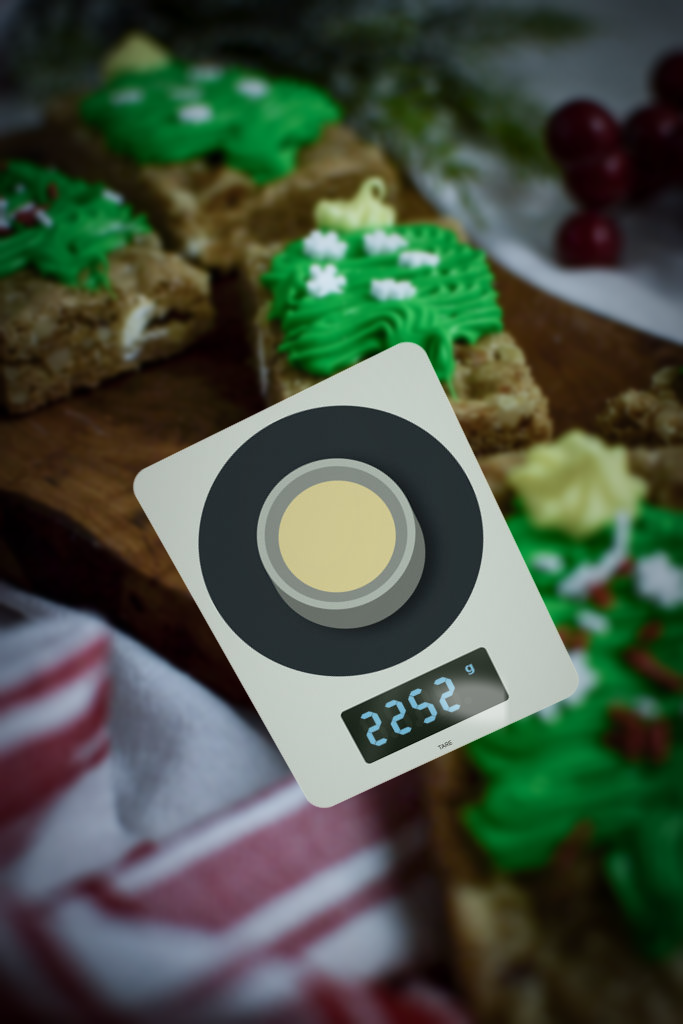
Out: 2252 g
